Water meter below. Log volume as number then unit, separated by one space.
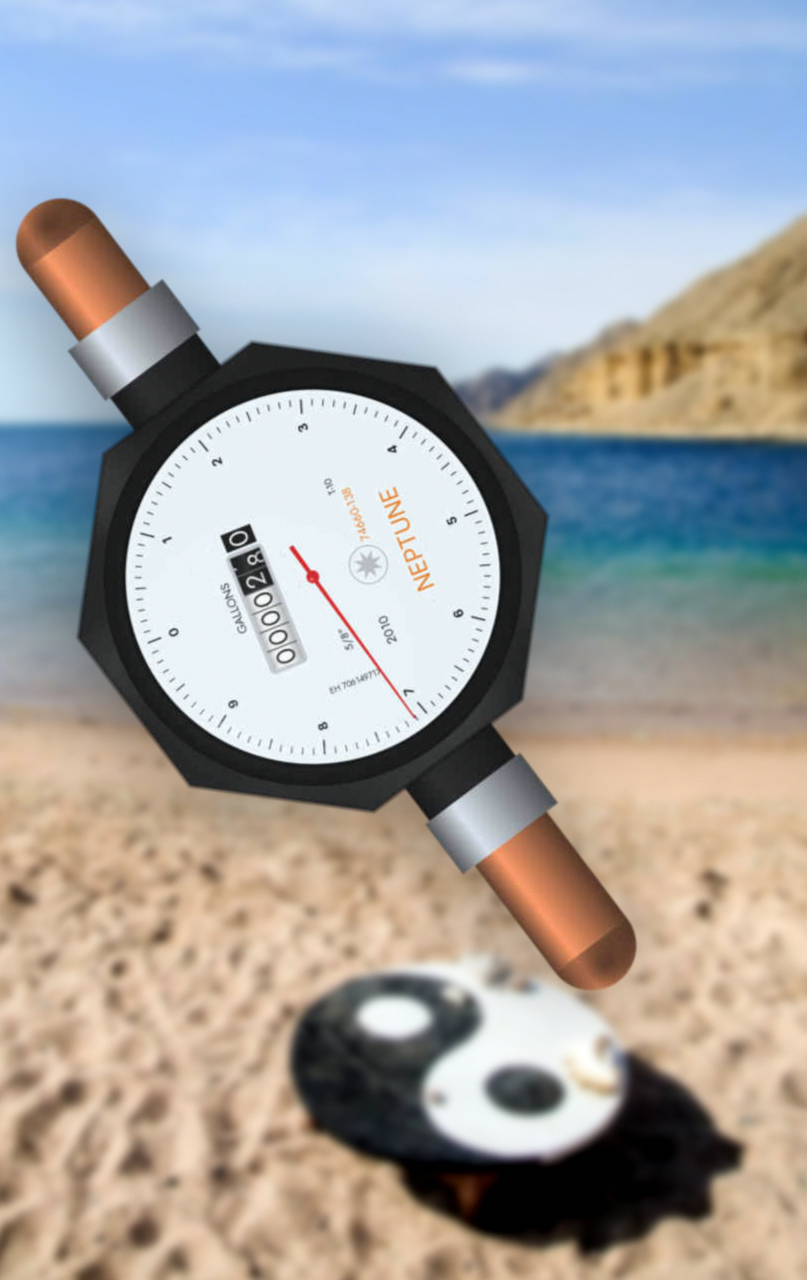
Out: 277.1 gal
